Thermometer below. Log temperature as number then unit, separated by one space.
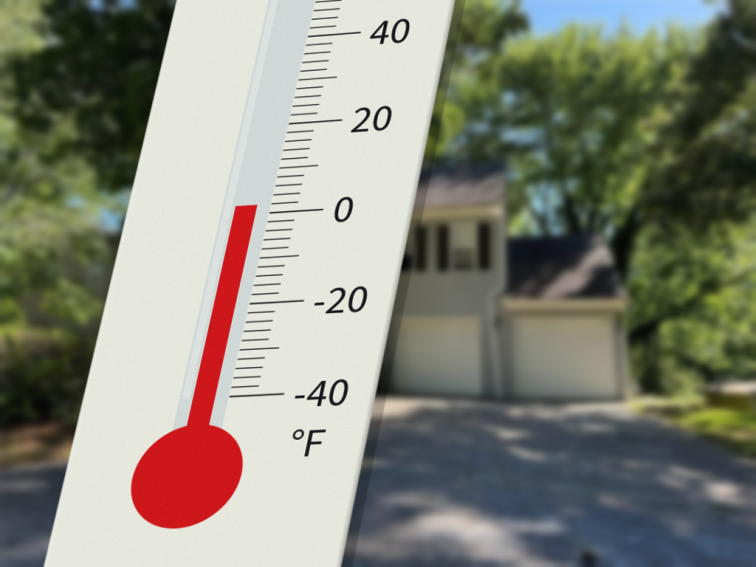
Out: 2 °F
